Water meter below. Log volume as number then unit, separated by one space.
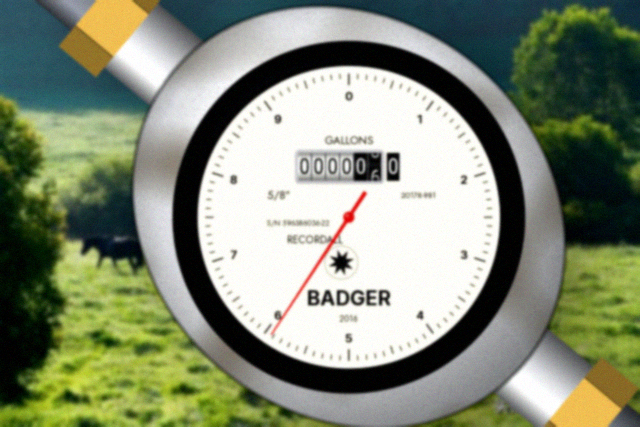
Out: 55.9 gal
